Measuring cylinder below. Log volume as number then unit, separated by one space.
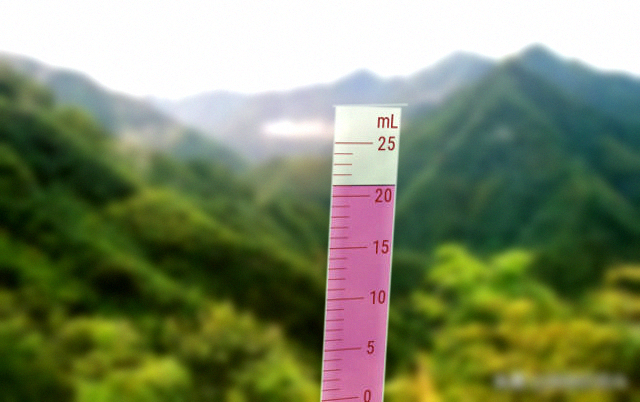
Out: 21 mL
